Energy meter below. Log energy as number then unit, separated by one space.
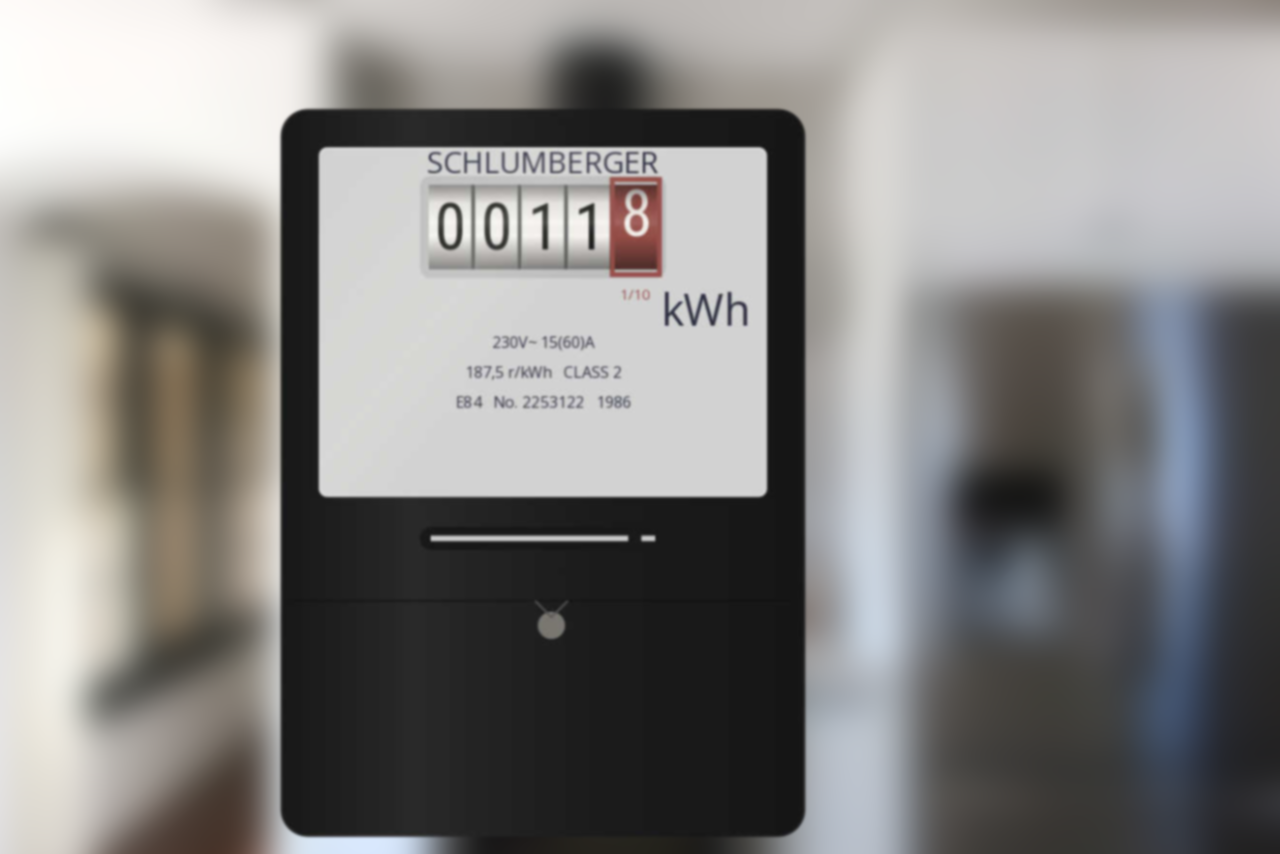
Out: 11.8 kWh
